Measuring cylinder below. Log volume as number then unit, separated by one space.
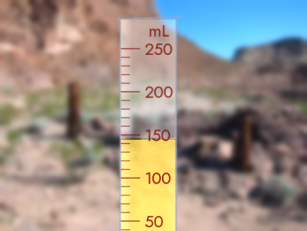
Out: 145 mL
